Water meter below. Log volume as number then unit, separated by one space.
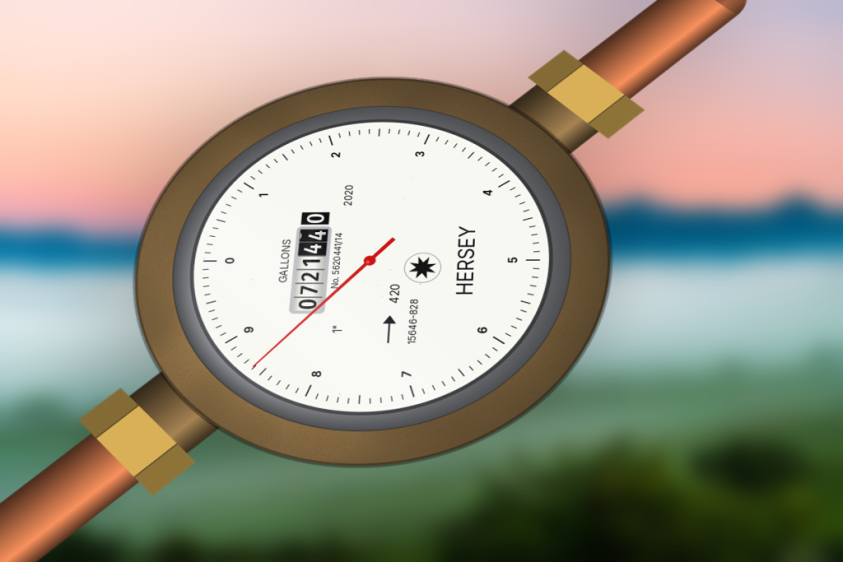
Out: 721438.6 gal
